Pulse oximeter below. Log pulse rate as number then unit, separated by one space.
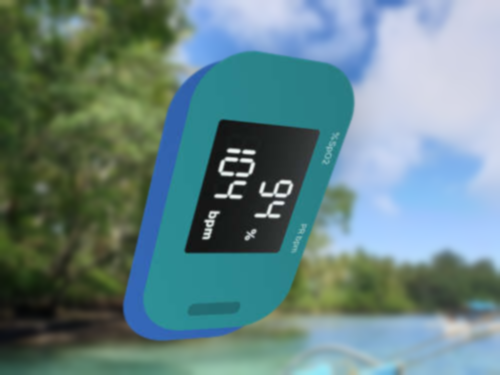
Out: 104 bpm
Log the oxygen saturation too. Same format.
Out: 94 %
